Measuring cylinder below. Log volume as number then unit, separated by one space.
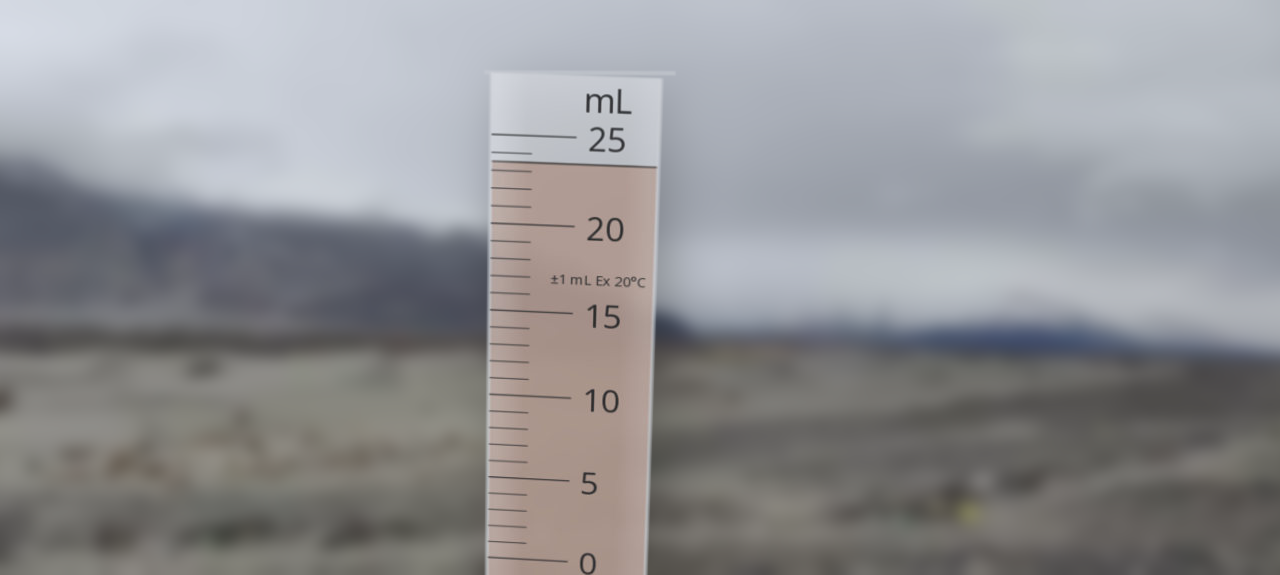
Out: 23.5 mL
